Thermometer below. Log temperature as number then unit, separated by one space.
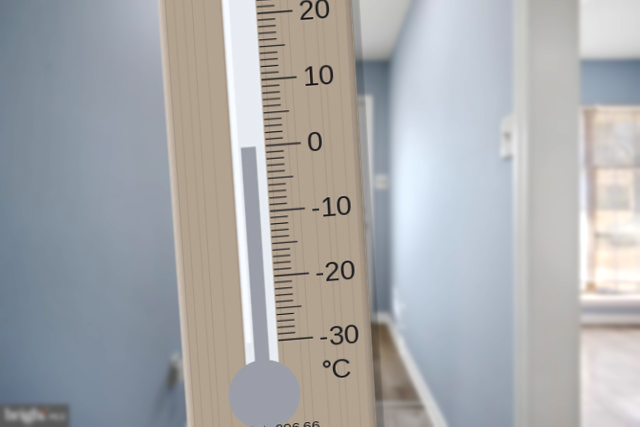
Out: 0 °C
